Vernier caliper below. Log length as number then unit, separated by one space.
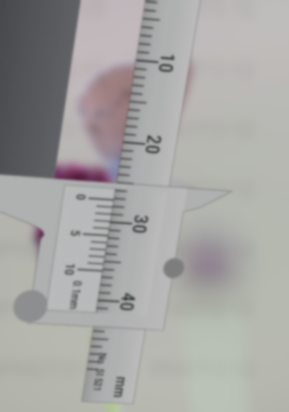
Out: 27.2 mm
